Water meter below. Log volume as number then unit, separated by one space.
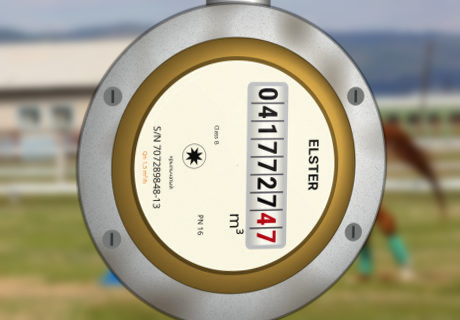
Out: 417727.47 m³
